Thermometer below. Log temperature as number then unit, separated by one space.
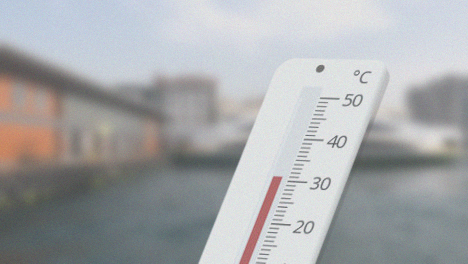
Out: 31 °C
